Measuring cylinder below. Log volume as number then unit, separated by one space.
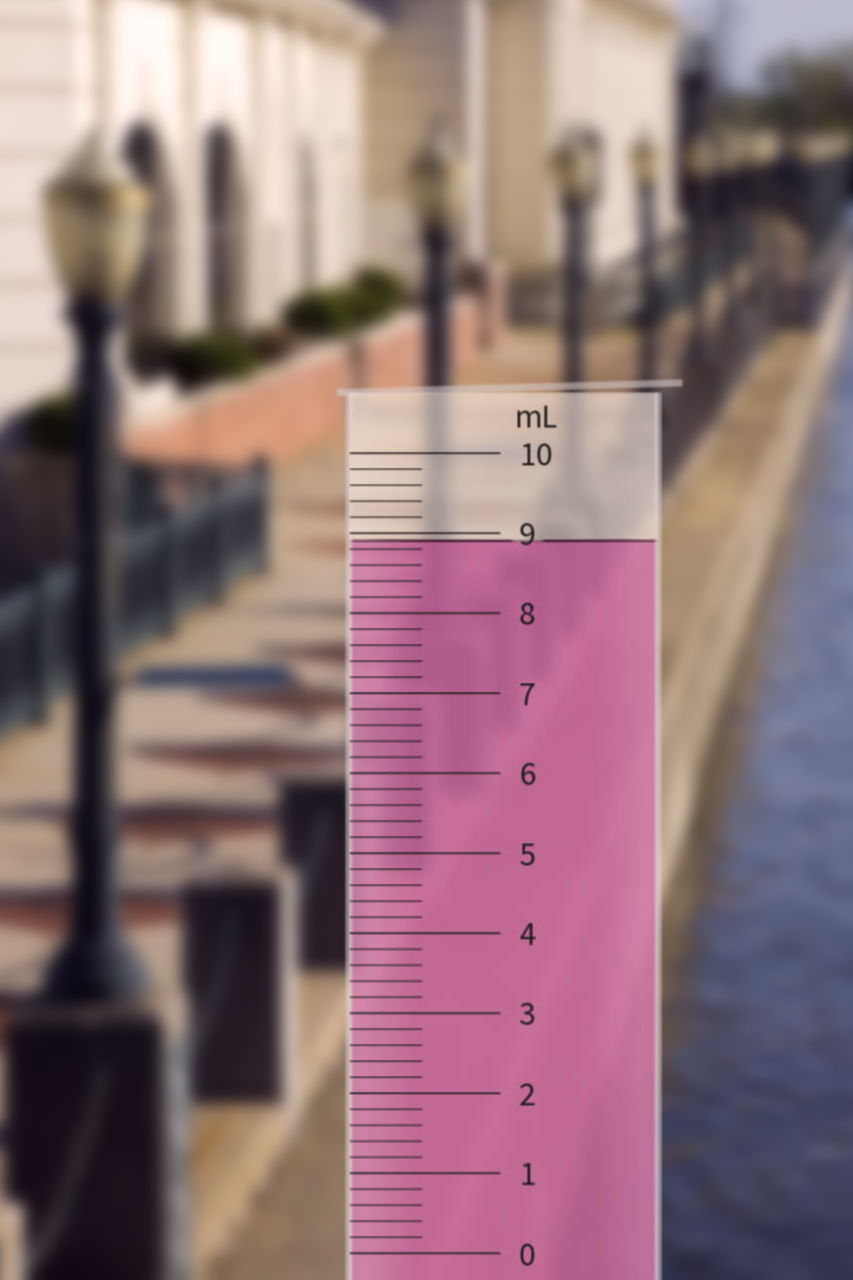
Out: 8.9 mL
